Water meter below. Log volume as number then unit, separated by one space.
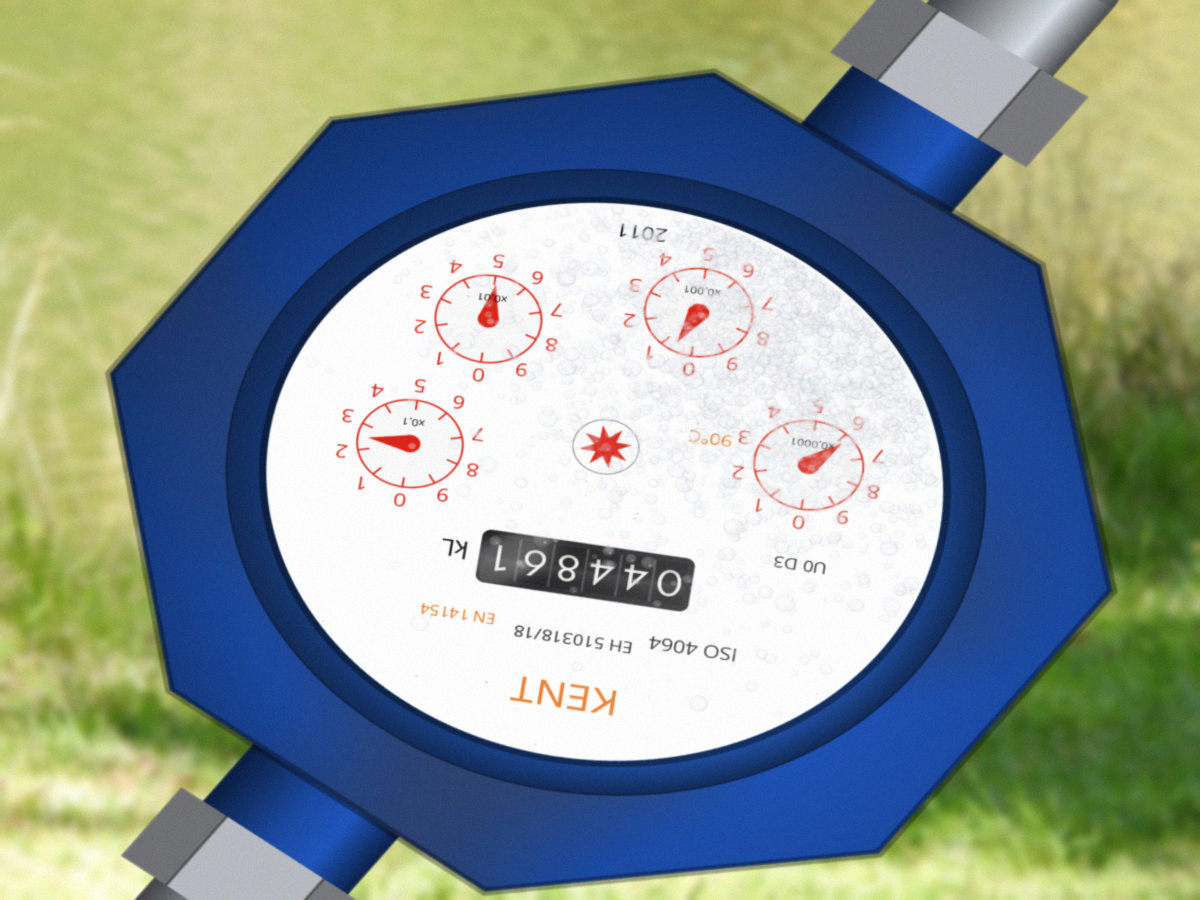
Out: 44861.2506 kL
